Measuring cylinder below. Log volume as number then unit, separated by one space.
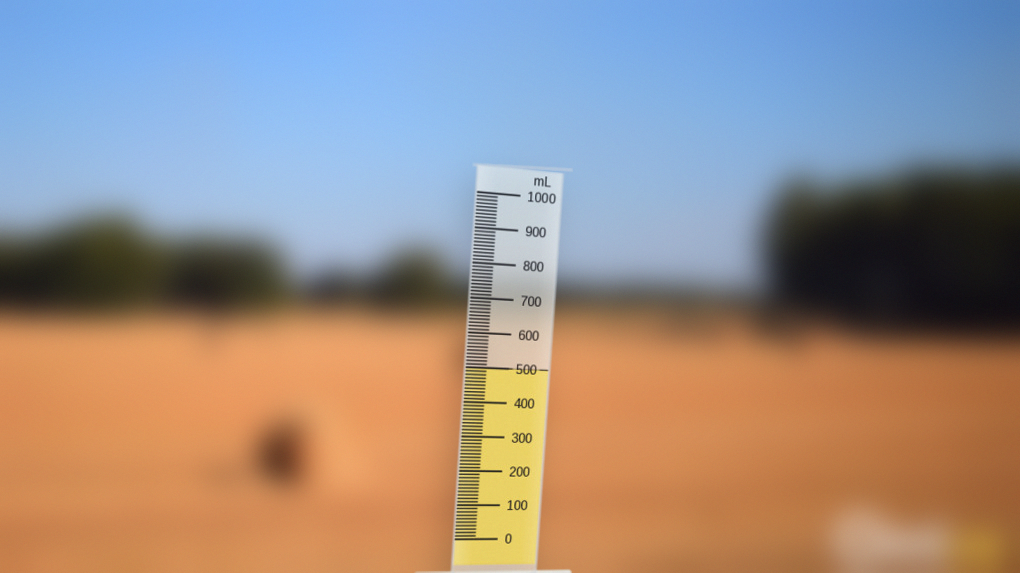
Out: 500 mL
